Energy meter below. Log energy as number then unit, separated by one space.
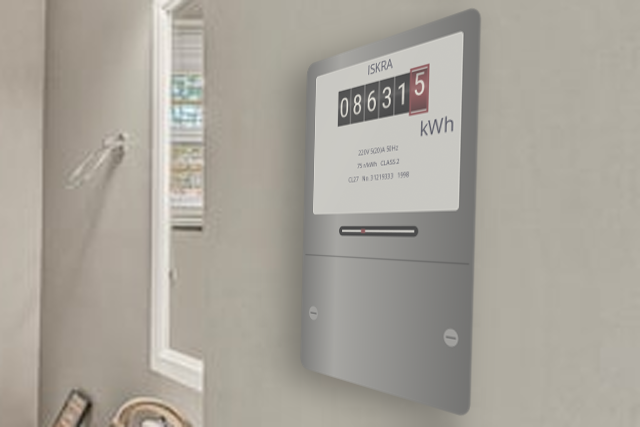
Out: 8631.5 kWh
